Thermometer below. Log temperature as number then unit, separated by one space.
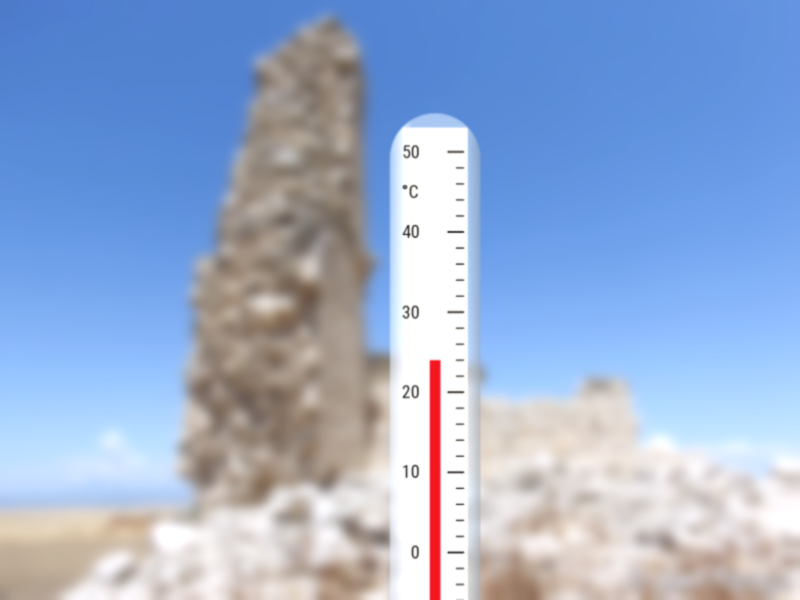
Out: 24 °C
